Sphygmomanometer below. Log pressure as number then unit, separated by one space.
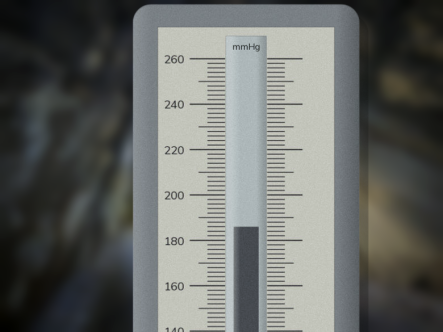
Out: 186 mmHg
